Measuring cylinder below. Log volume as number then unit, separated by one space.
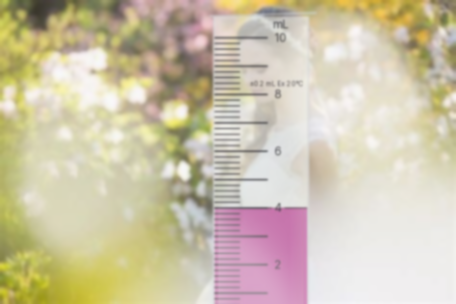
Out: 4 mL
